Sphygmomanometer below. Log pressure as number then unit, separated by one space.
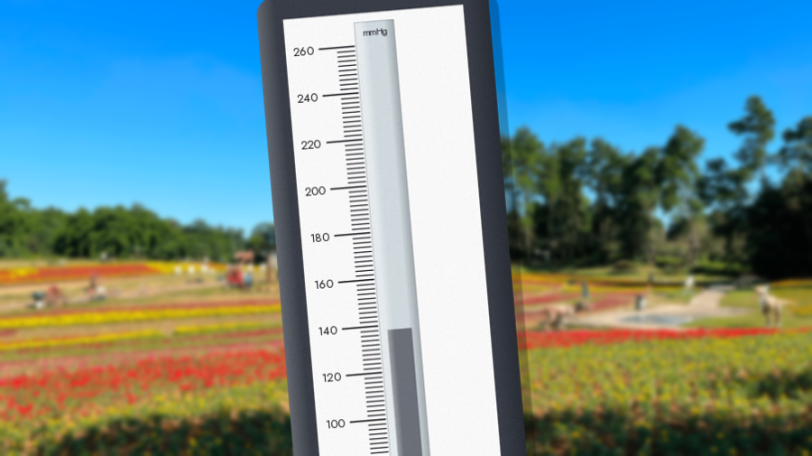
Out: 138 mmHg
